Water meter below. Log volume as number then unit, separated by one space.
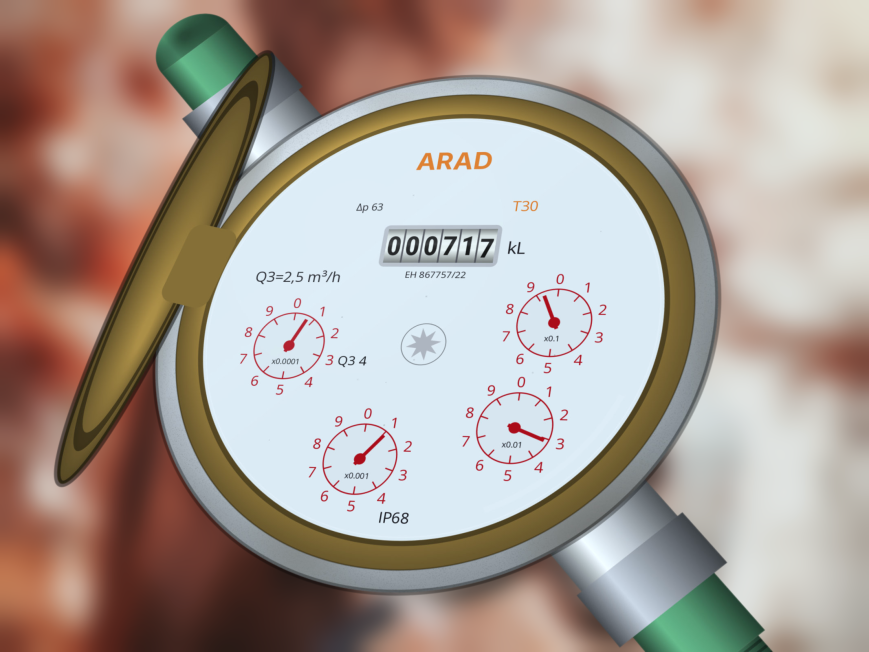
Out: 716.9310 kL
